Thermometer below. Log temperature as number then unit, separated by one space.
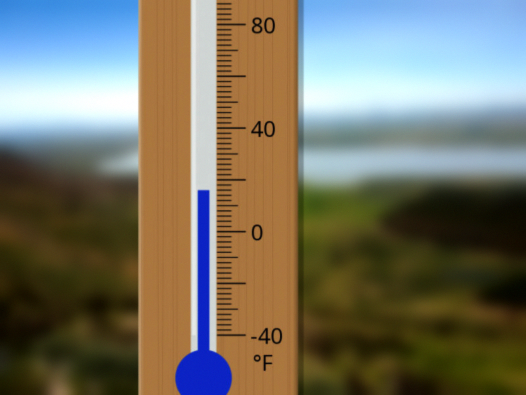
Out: 16 °F
